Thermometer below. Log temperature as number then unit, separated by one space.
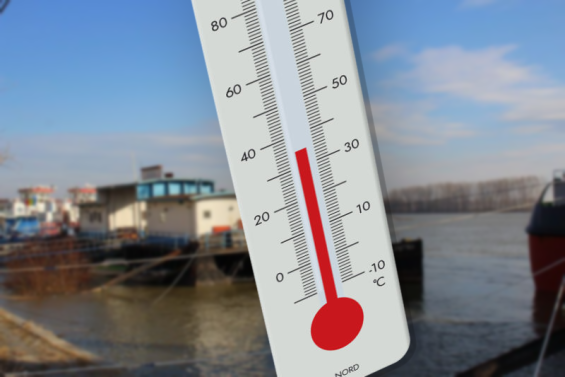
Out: 35 °C
